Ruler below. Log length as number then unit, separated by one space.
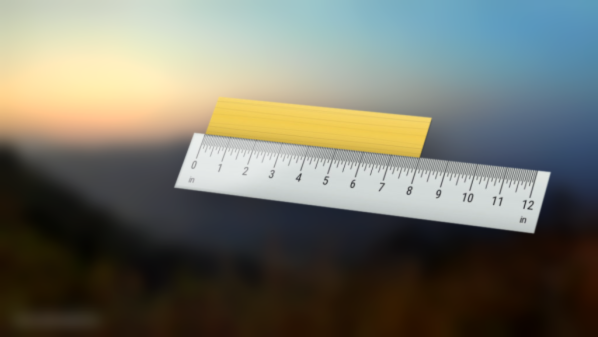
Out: 8 in
